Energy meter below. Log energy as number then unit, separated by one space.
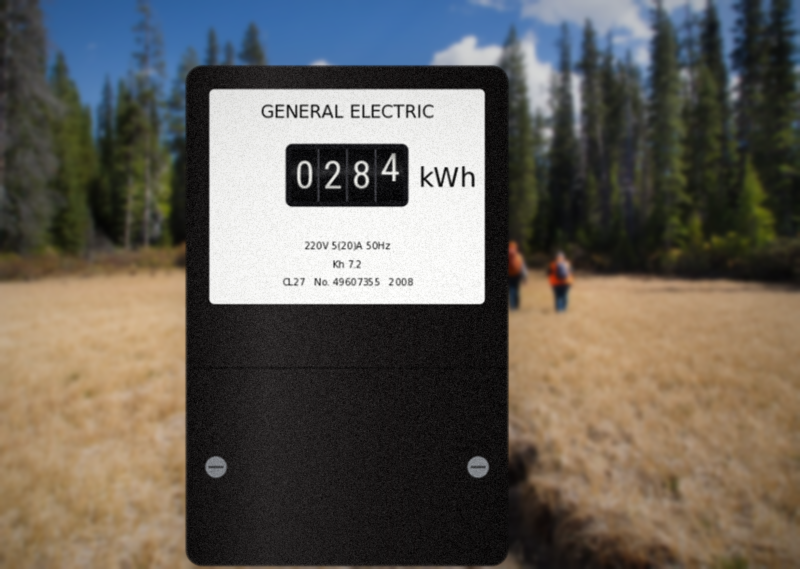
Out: 284 kWh
